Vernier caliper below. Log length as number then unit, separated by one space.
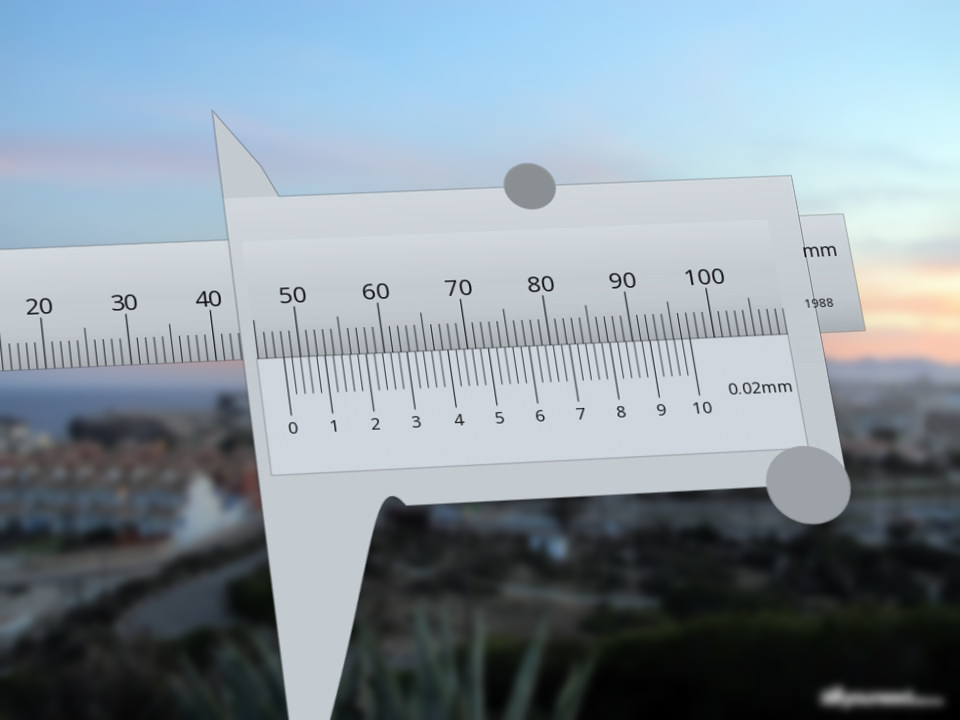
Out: 48.0 mm
